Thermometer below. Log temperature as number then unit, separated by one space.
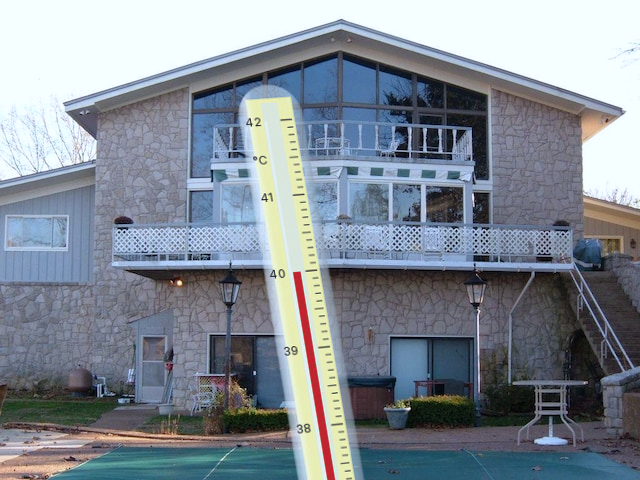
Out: 40 °C
